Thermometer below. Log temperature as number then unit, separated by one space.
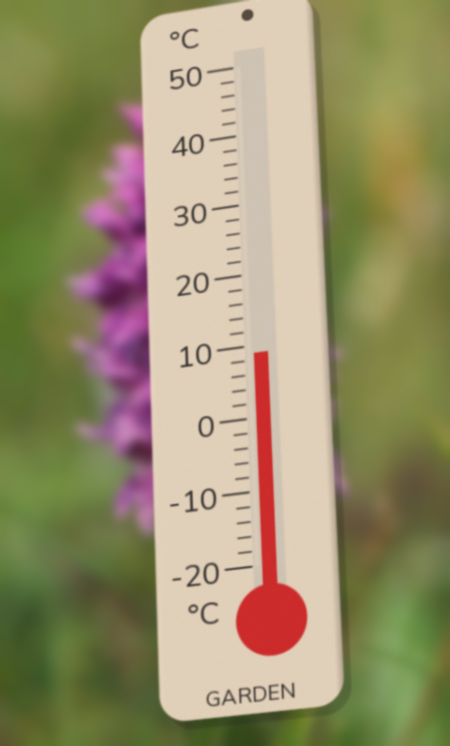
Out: 9 °C
